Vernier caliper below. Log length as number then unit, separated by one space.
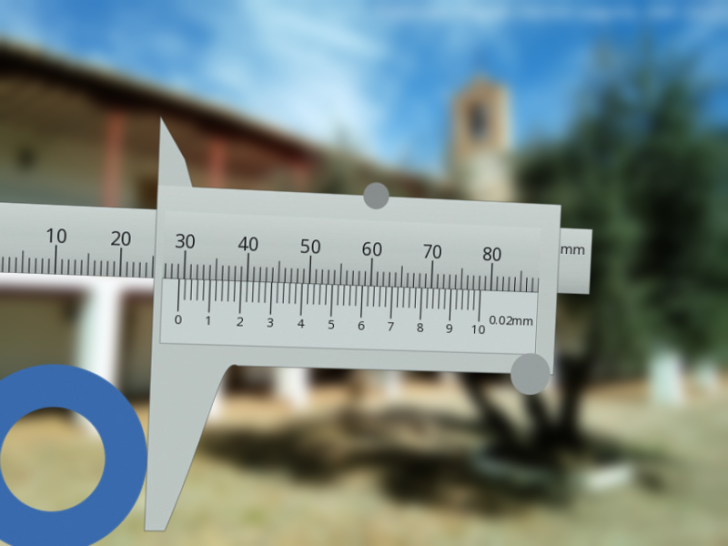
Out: 29.2 mm
